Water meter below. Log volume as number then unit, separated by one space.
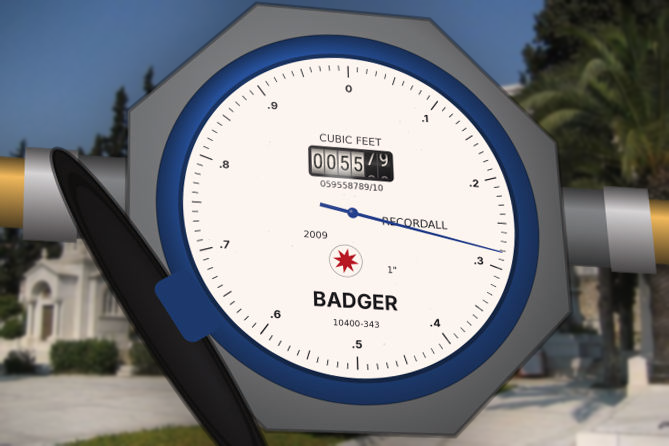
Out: 5579.28 ft³
